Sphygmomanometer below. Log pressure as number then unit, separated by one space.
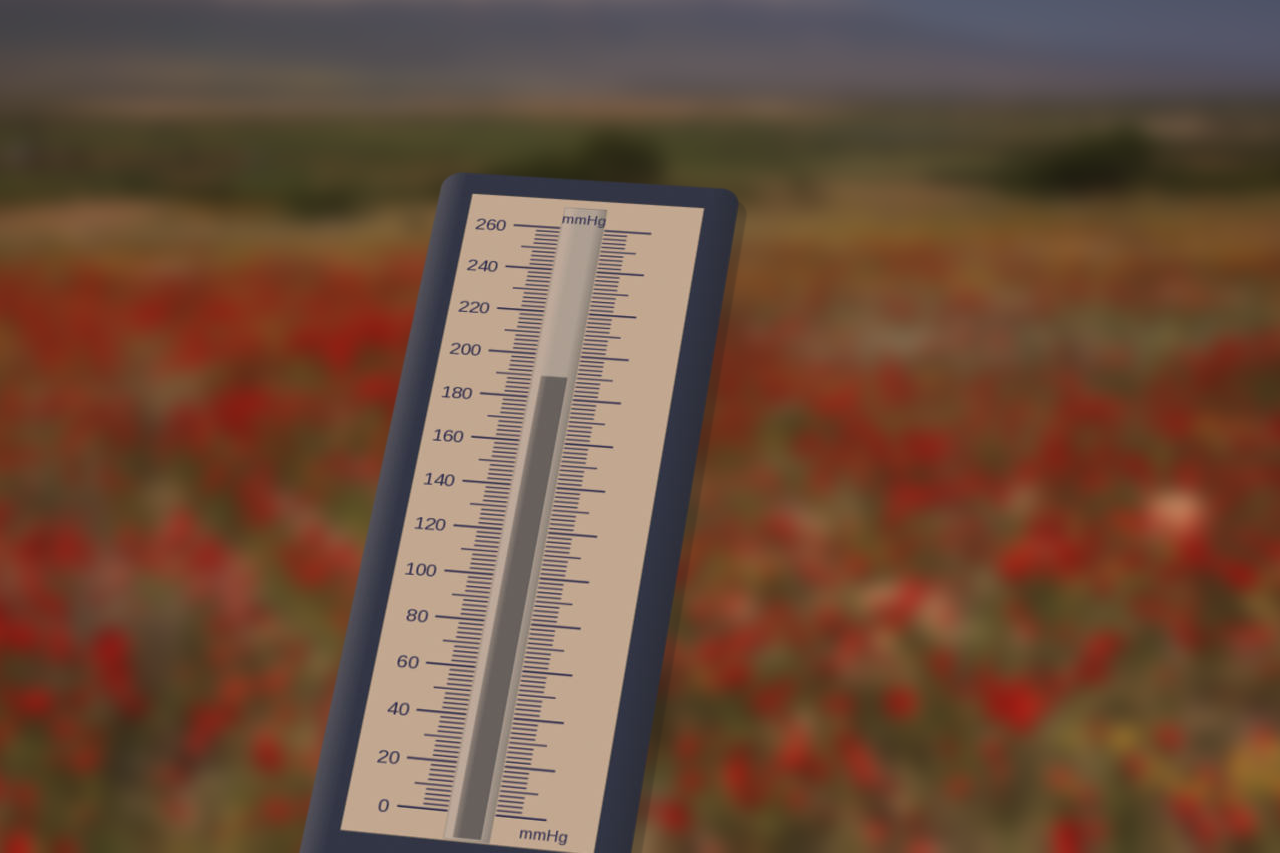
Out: 190 mmHg
